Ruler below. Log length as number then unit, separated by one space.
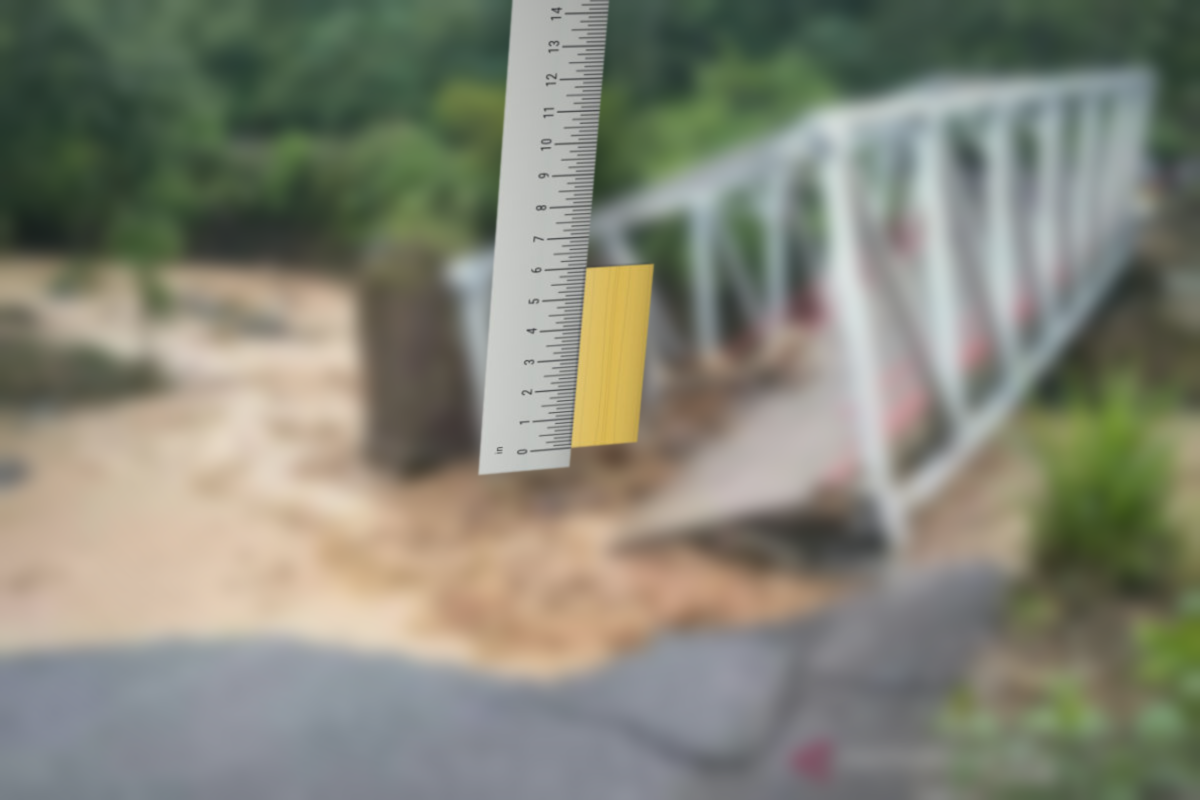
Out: 6 in
